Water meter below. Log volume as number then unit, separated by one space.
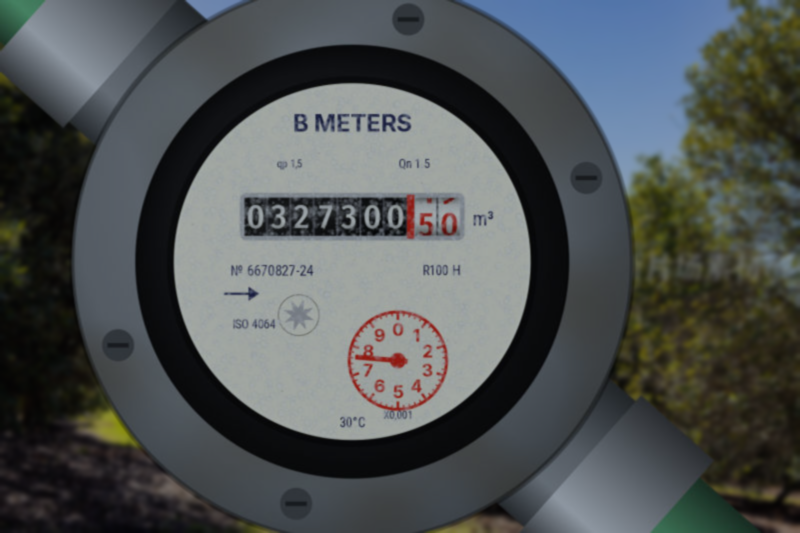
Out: 327300.497 m³
